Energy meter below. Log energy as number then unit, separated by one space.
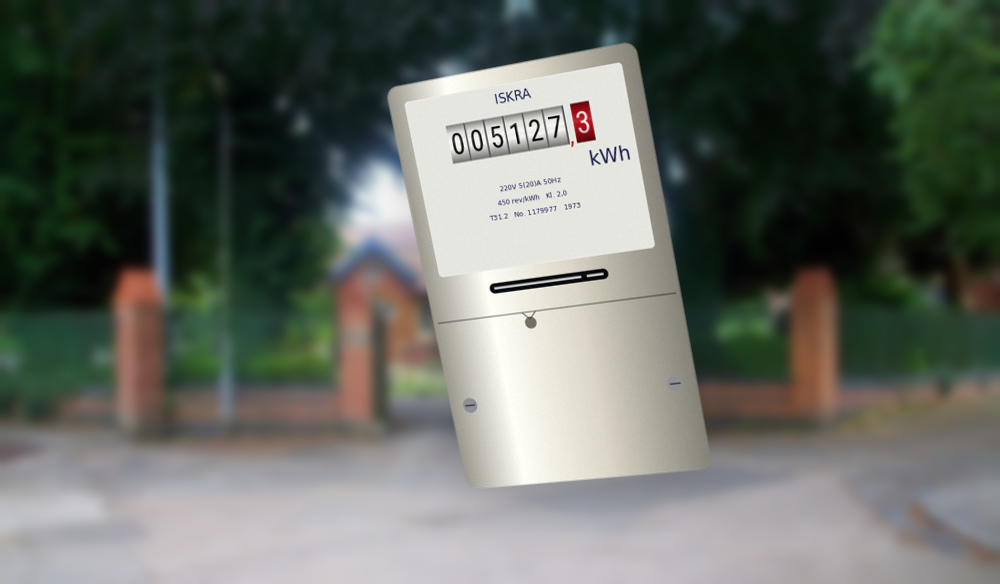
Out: 5127.3 kWh
